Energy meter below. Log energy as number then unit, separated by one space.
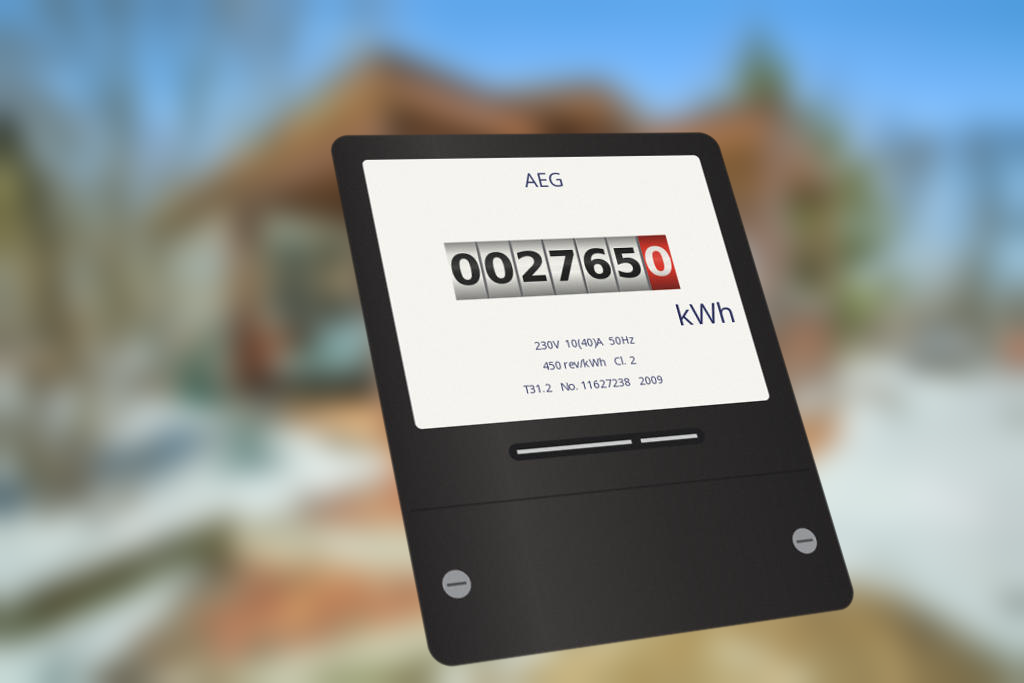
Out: 2765.0 kWh
